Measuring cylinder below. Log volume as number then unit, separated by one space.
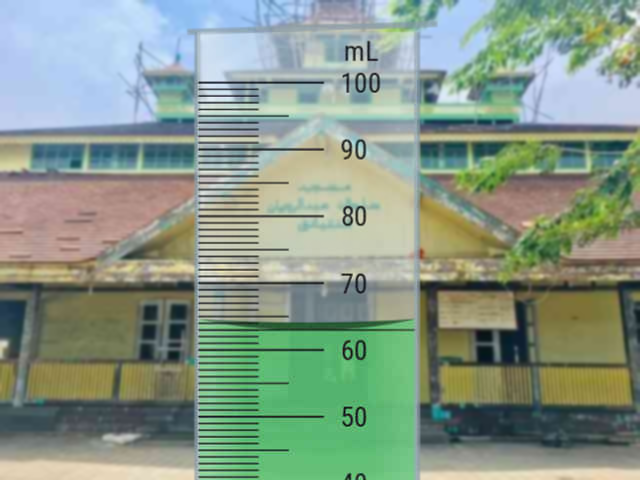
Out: 63 mL
